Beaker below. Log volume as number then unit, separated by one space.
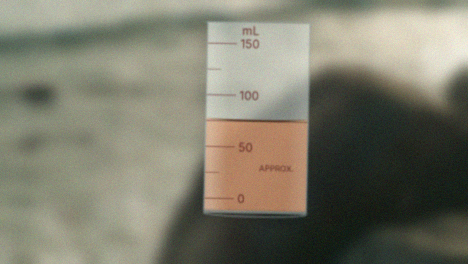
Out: 75 mL
